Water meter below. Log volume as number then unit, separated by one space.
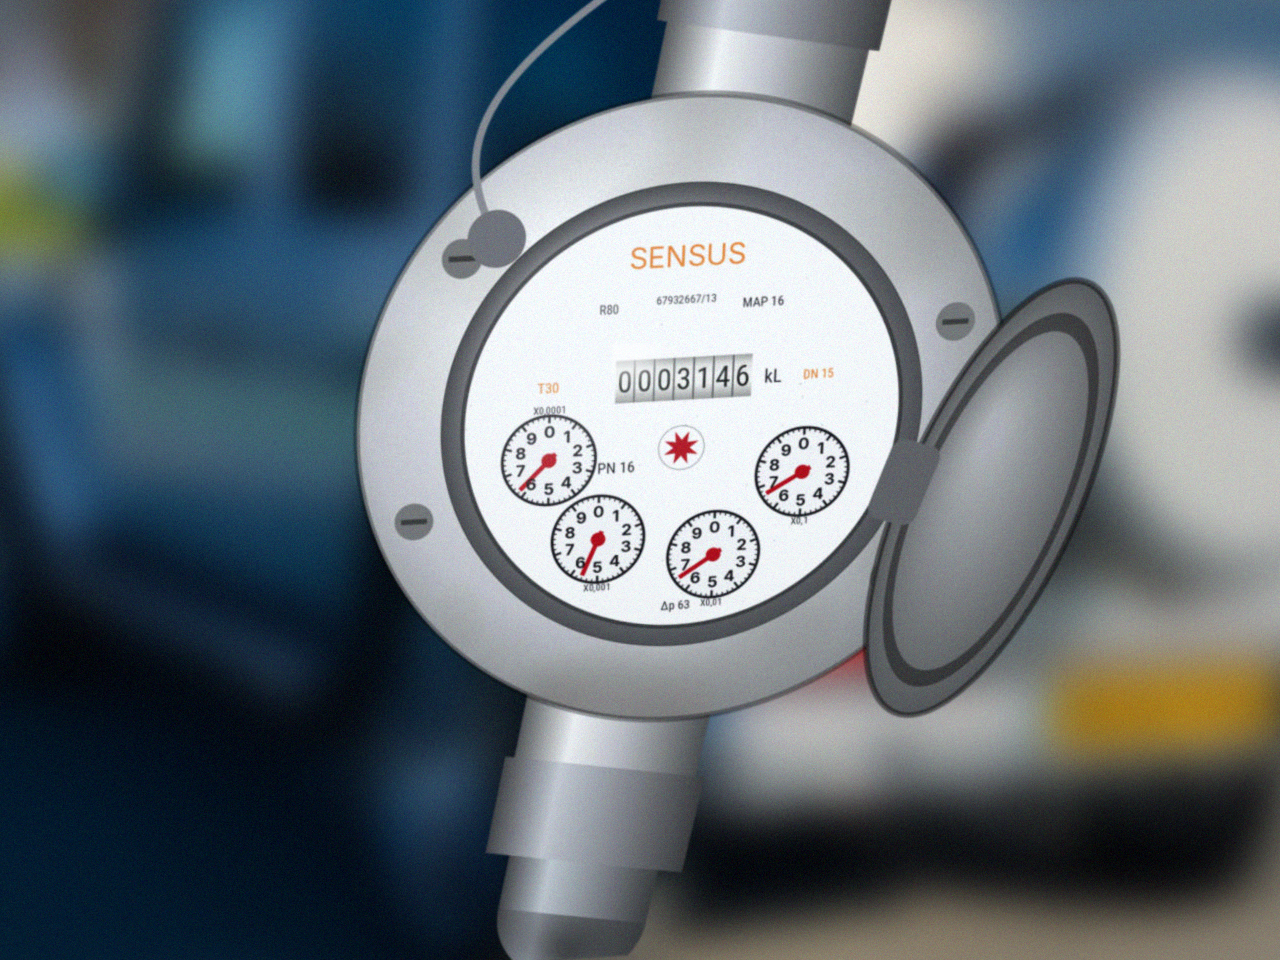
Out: 3146.6656 kL
